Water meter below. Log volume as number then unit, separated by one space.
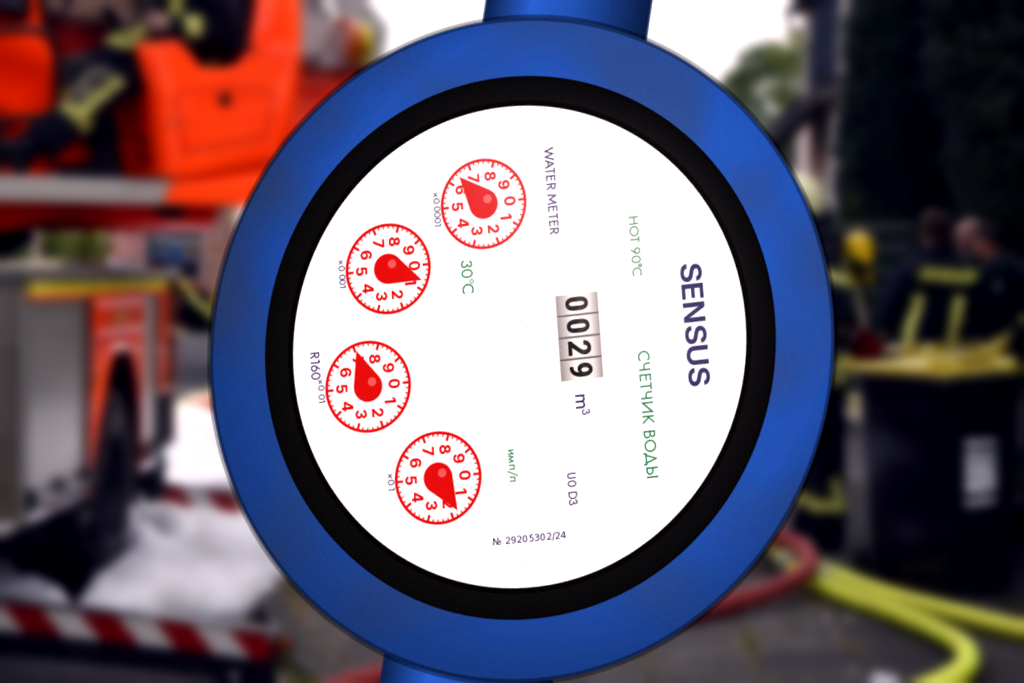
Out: 29.1706 m³
